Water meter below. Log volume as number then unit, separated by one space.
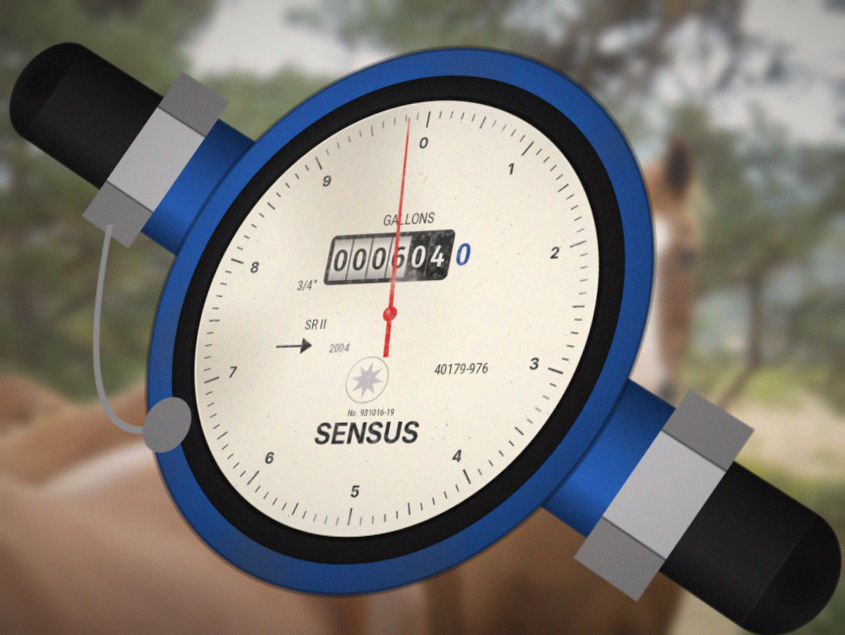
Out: 6039.8 gal
